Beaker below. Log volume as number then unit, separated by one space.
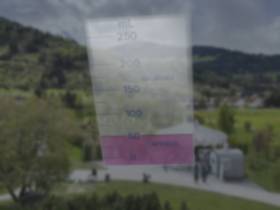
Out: 50 mL
